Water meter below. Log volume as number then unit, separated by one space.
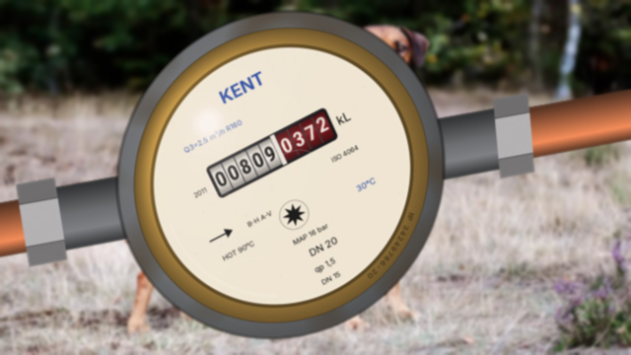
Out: 809.0372 kL
